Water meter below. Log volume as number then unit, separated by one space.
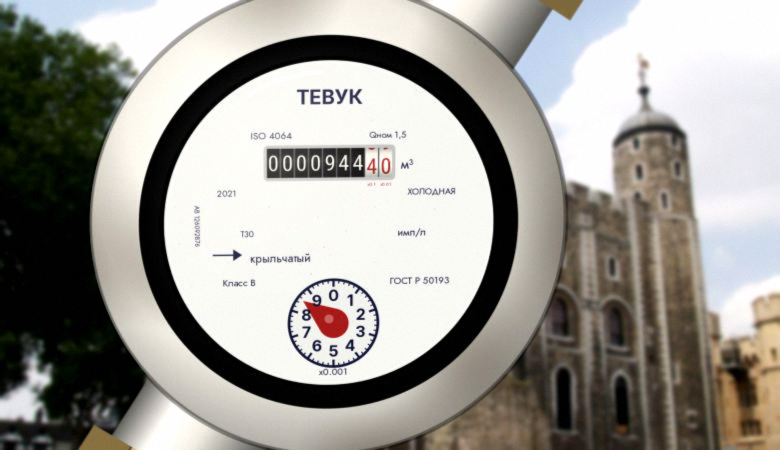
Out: 944.398 m³
